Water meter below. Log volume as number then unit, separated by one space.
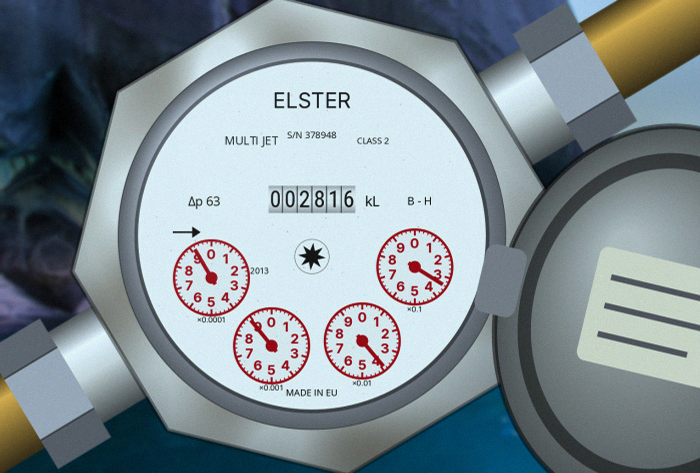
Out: 2816.3389 kL
